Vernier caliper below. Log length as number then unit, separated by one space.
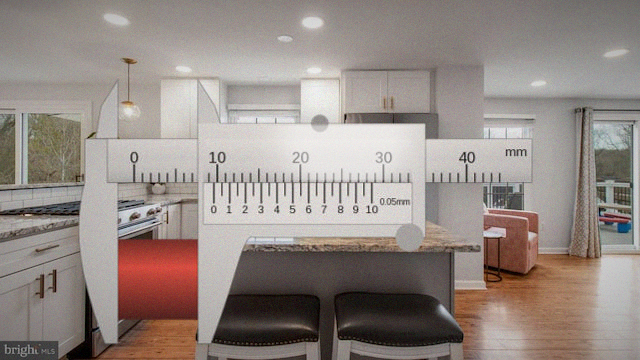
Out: 9.6 mm
